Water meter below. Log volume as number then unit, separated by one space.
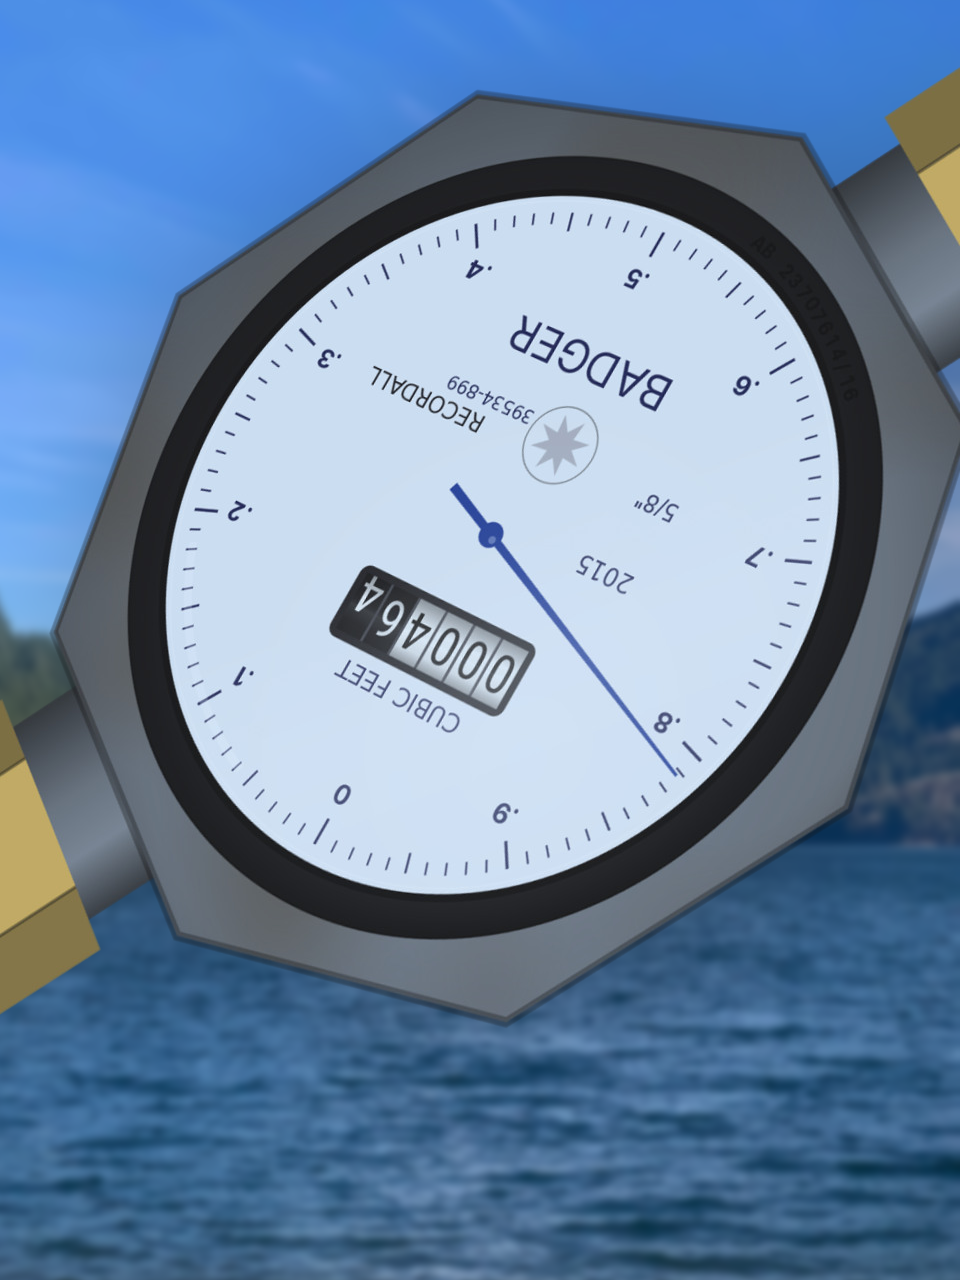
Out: 463.81 ft³
